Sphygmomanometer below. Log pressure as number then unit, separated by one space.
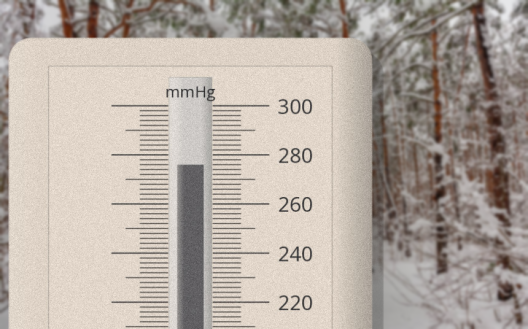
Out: 276 mmHg
